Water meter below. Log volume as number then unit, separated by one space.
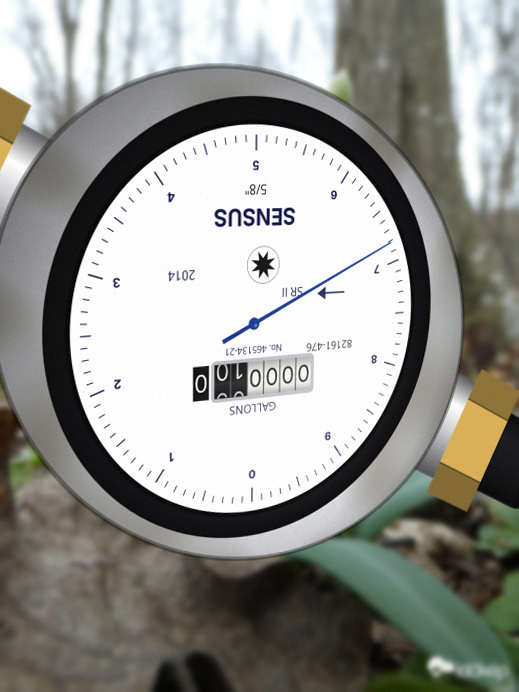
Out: 96.8 gal
